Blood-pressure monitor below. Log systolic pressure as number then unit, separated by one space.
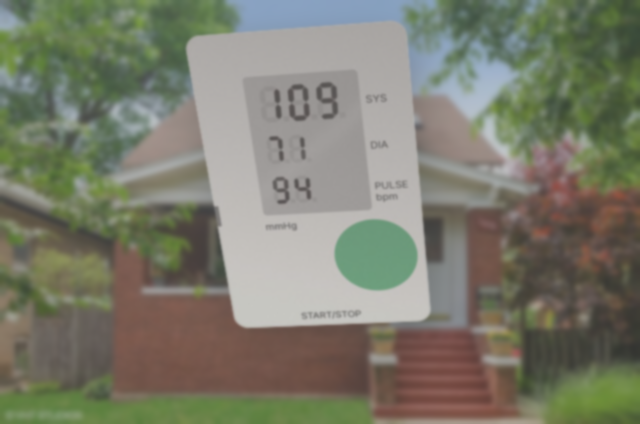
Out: 109 mmHg
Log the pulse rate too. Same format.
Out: 94 bpm
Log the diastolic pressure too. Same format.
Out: 71 mmHg
